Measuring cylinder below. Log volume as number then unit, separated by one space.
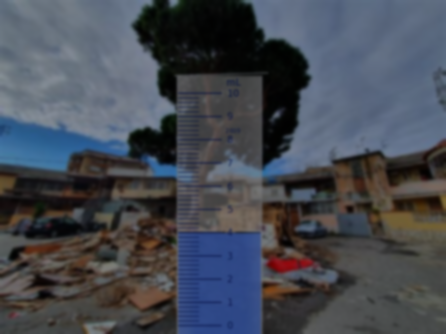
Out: 4 mL
